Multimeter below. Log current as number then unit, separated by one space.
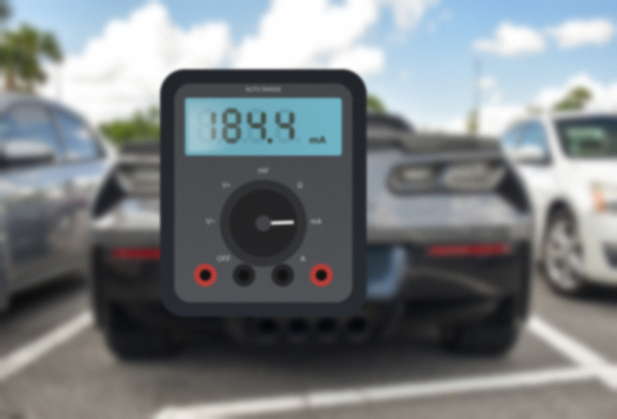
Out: 184.4 mA
